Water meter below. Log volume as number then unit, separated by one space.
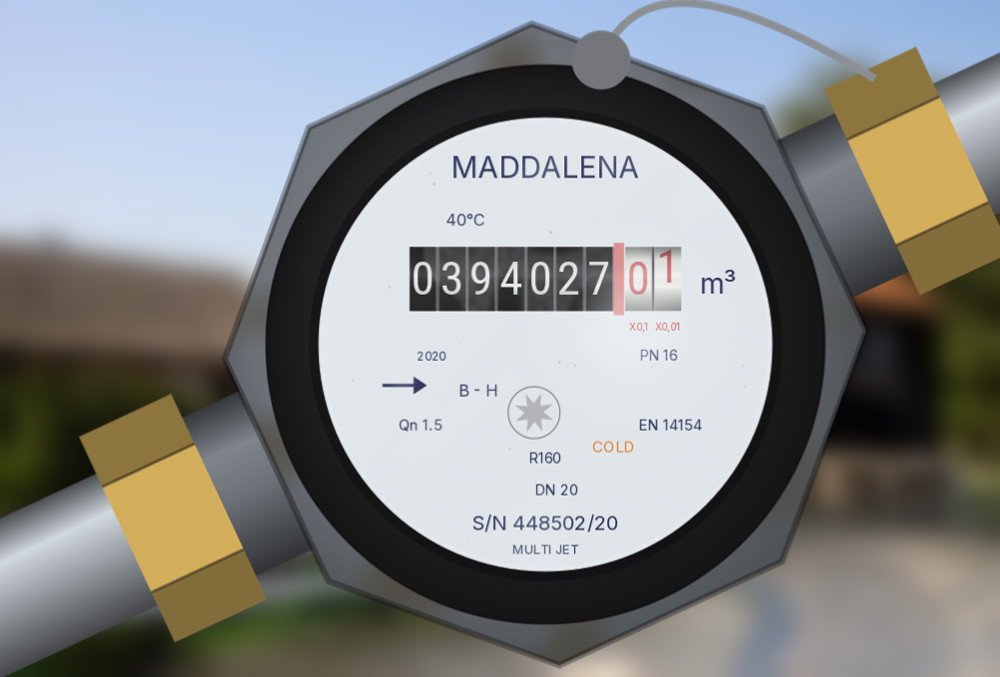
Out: 394027.01 m³
